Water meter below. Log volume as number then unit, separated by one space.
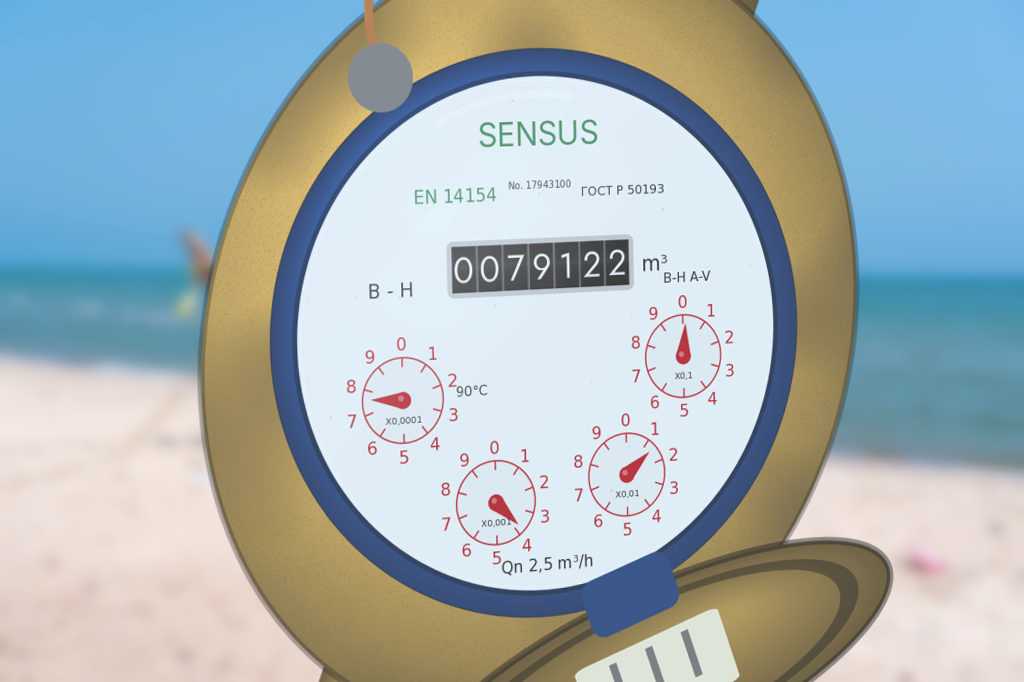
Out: 79122.0137 m³
